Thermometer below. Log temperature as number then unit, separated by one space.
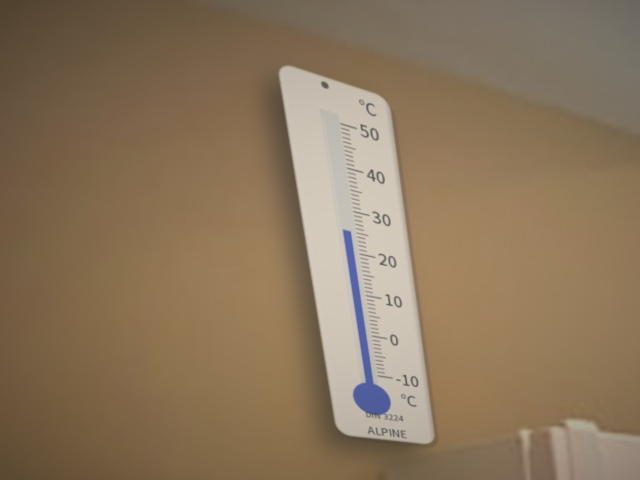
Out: 25 °C
